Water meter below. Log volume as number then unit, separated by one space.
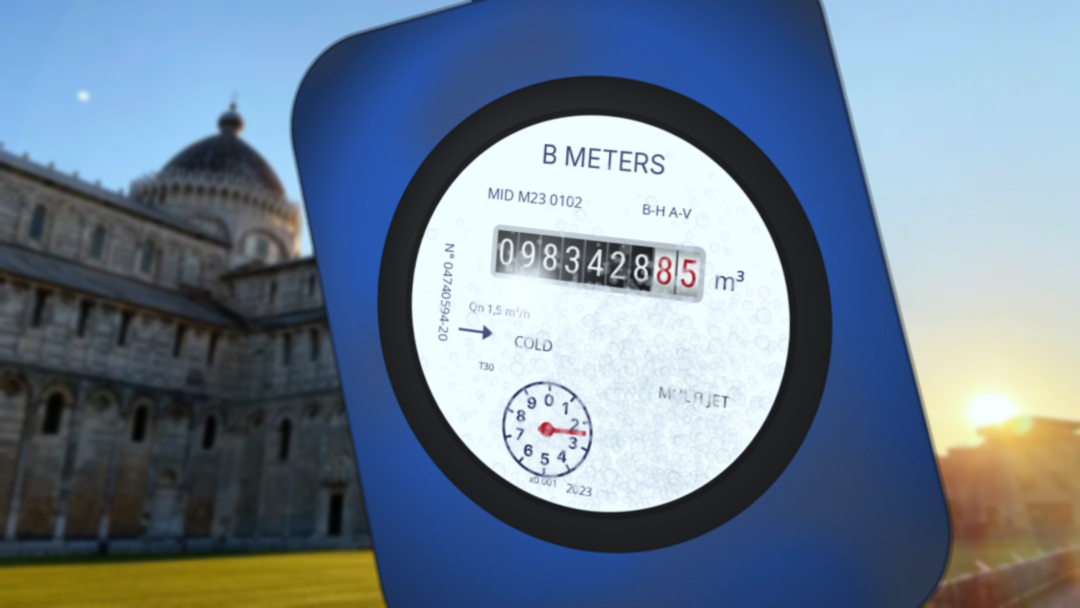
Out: 983428.852 m³
